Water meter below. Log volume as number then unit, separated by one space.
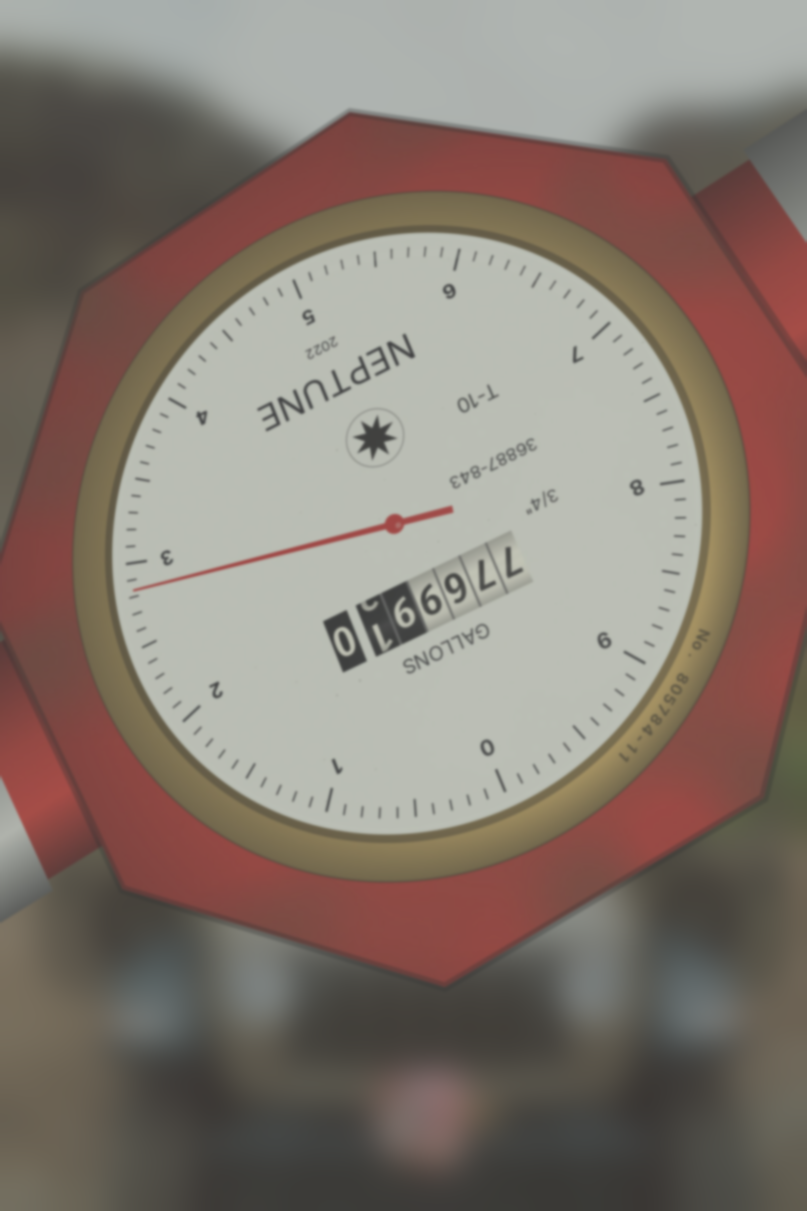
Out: 7769912.8 gal
